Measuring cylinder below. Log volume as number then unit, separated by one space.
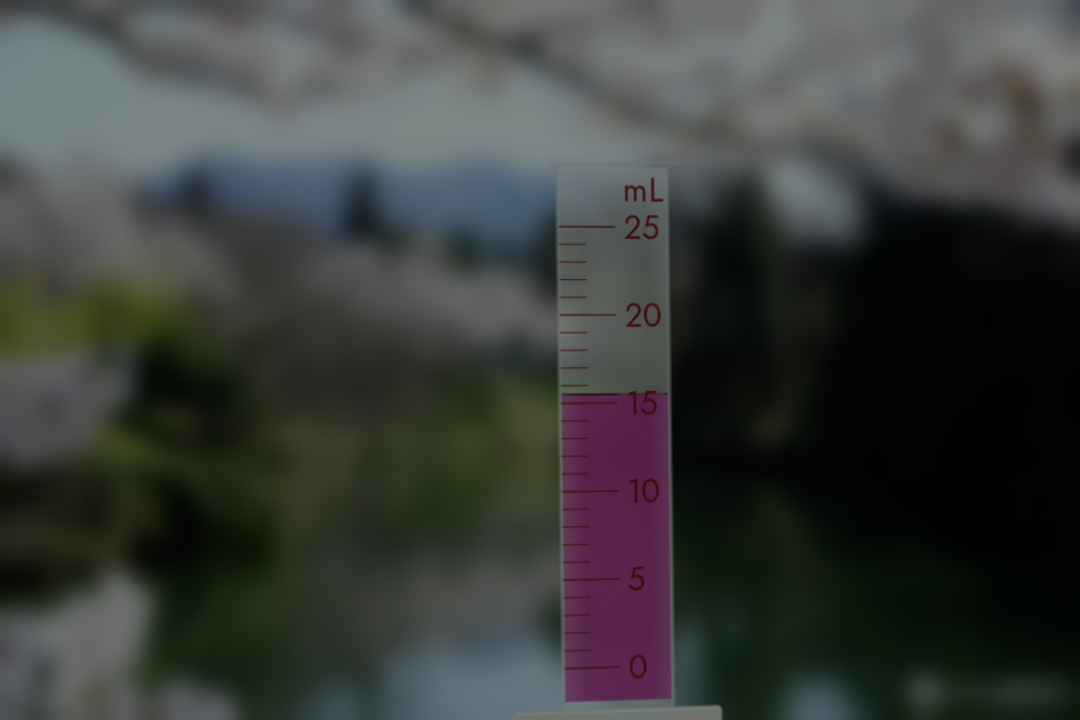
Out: 15.5 mL
